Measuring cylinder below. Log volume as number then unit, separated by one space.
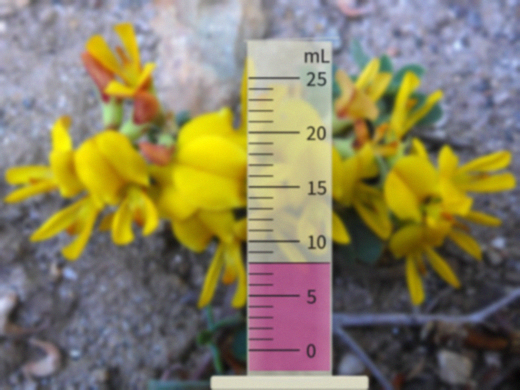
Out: 8 mL
